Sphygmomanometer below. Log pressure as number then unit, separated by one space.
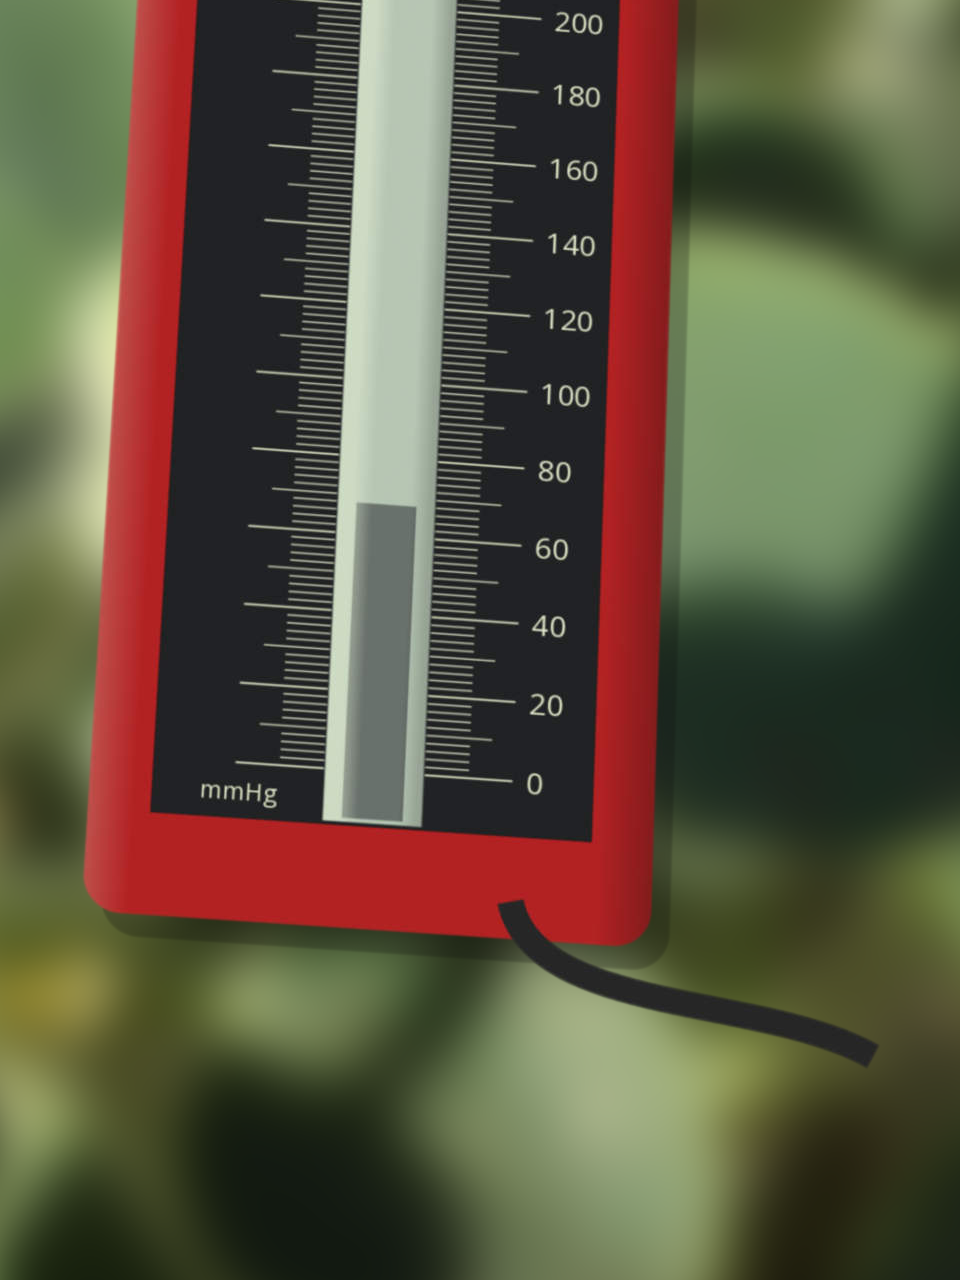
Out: 68 mmHg
